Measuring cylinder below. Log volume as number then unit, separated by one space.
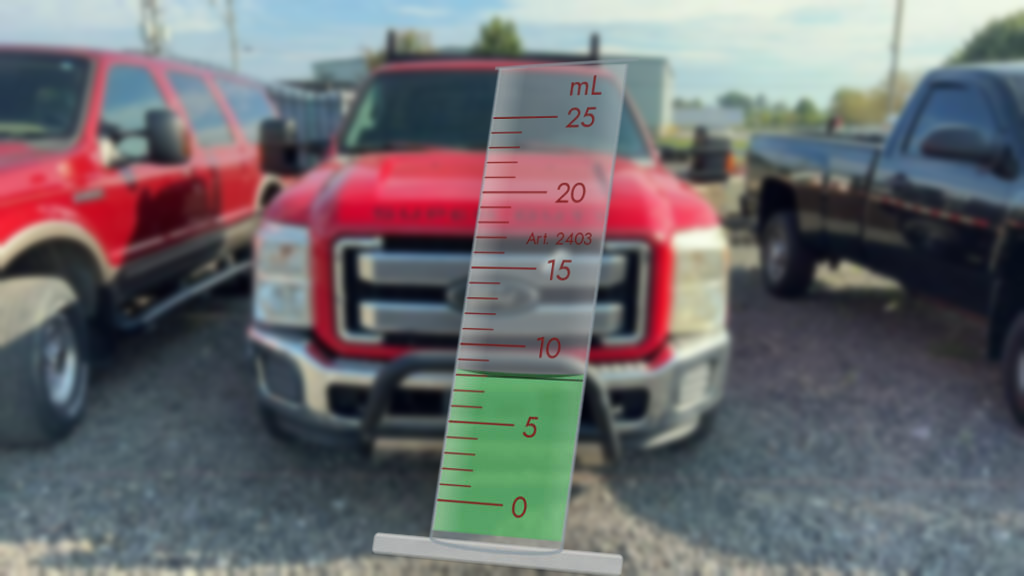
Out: 8 mL
